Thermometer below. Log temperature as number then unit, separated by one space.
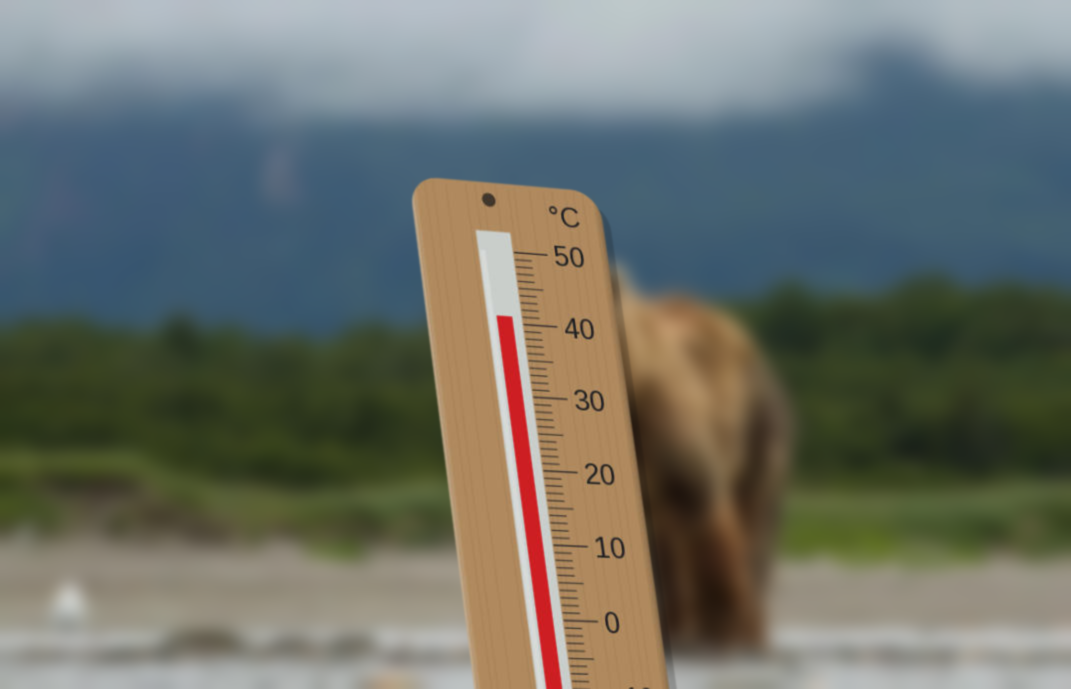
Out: 41 °C
